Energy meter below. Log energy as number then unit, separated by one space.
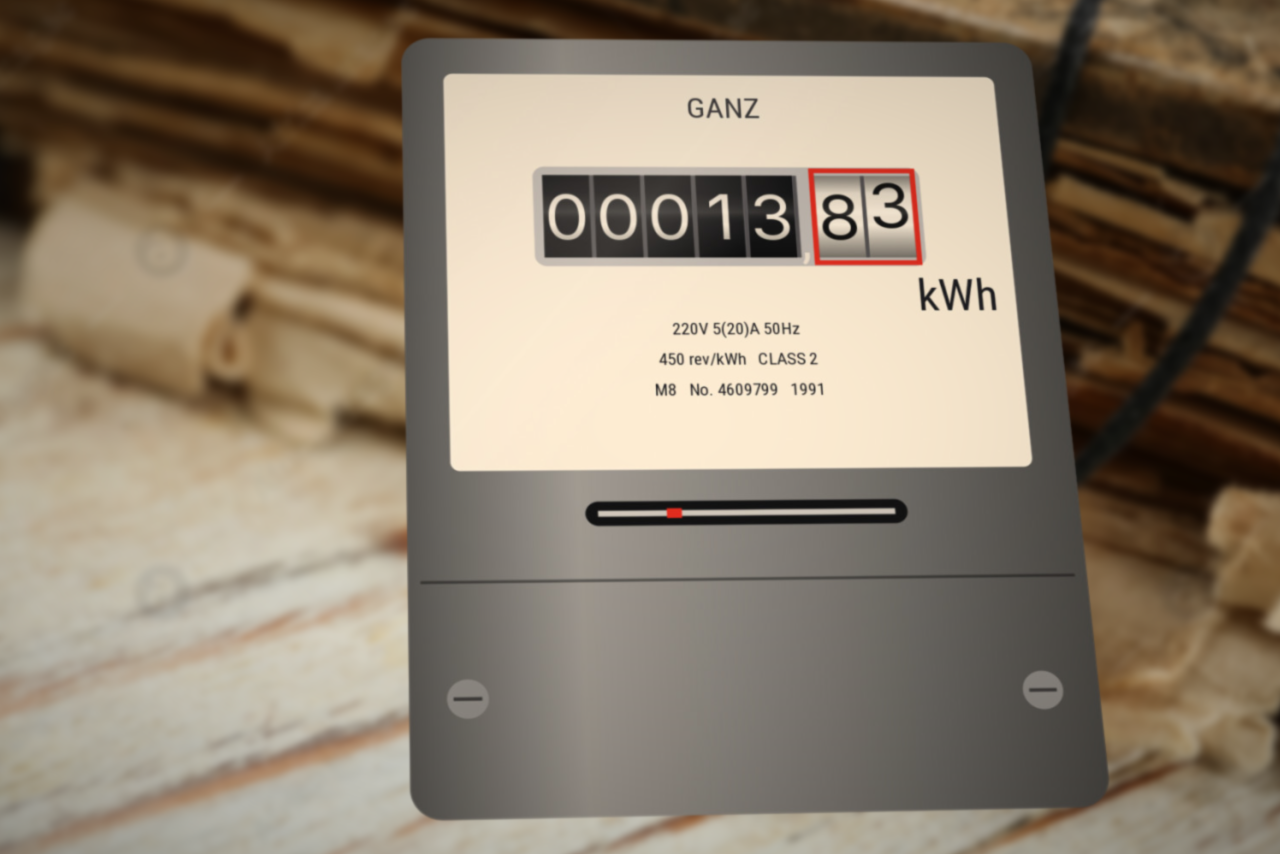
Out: 13.83 kWh
